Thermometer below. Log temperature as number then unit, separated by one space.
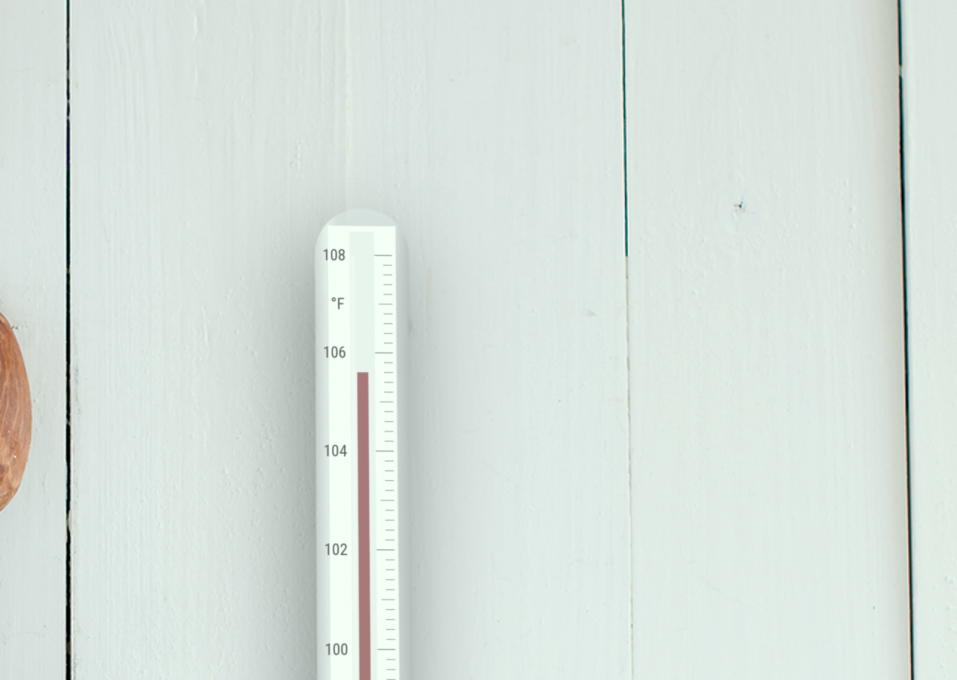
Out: 105.6 °F
